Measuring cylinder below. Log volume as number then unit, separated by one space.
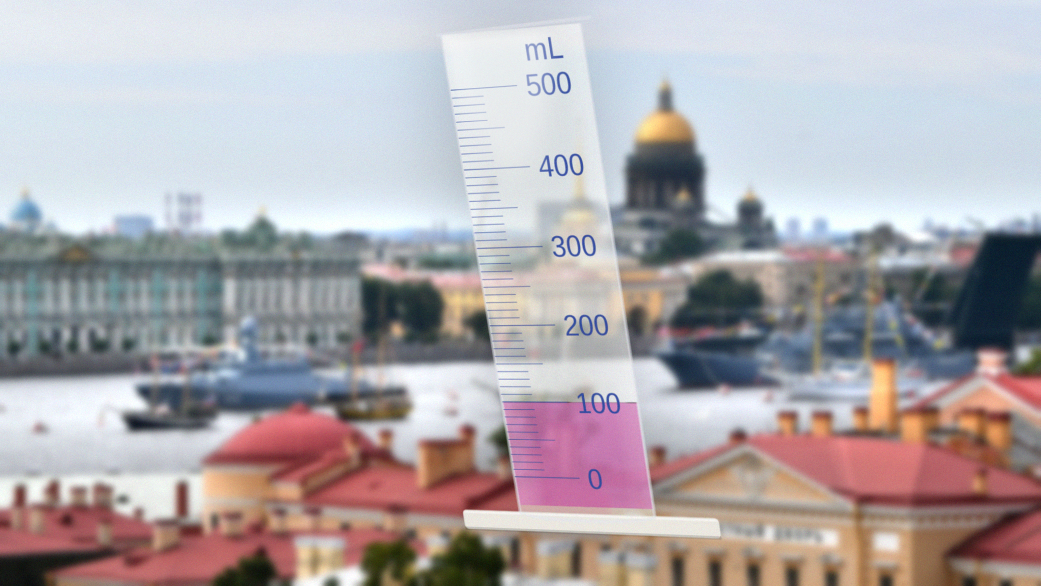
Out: 100 mL
